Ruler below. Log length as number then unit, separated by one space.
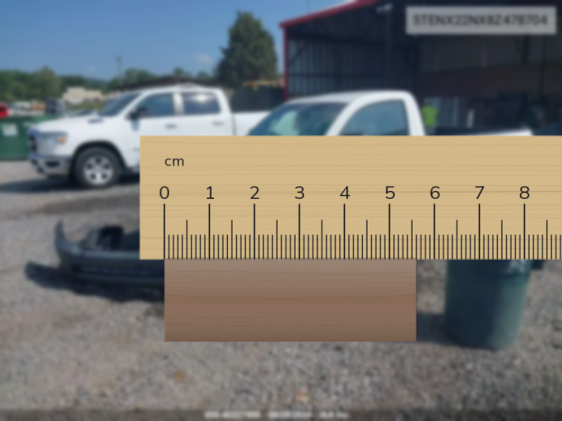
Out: 5.6 cm
